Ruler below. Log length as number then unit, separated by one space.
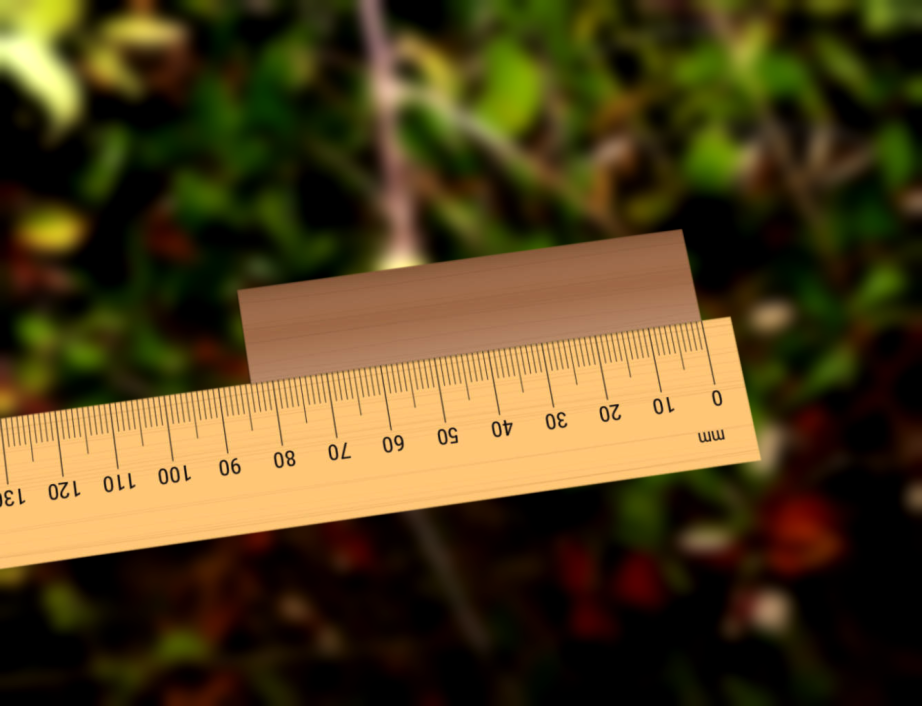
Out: 84 mm
